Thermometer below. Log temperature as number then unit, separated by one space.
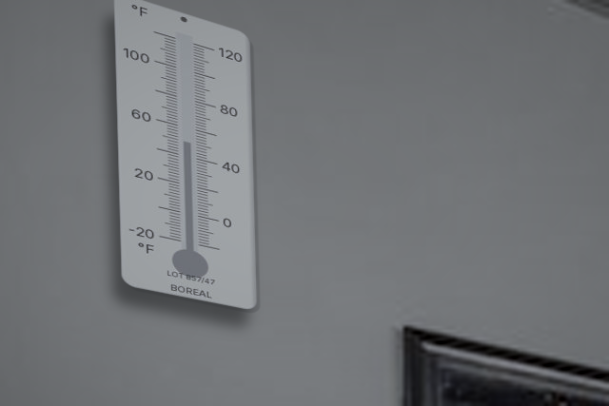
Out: 50 °F
